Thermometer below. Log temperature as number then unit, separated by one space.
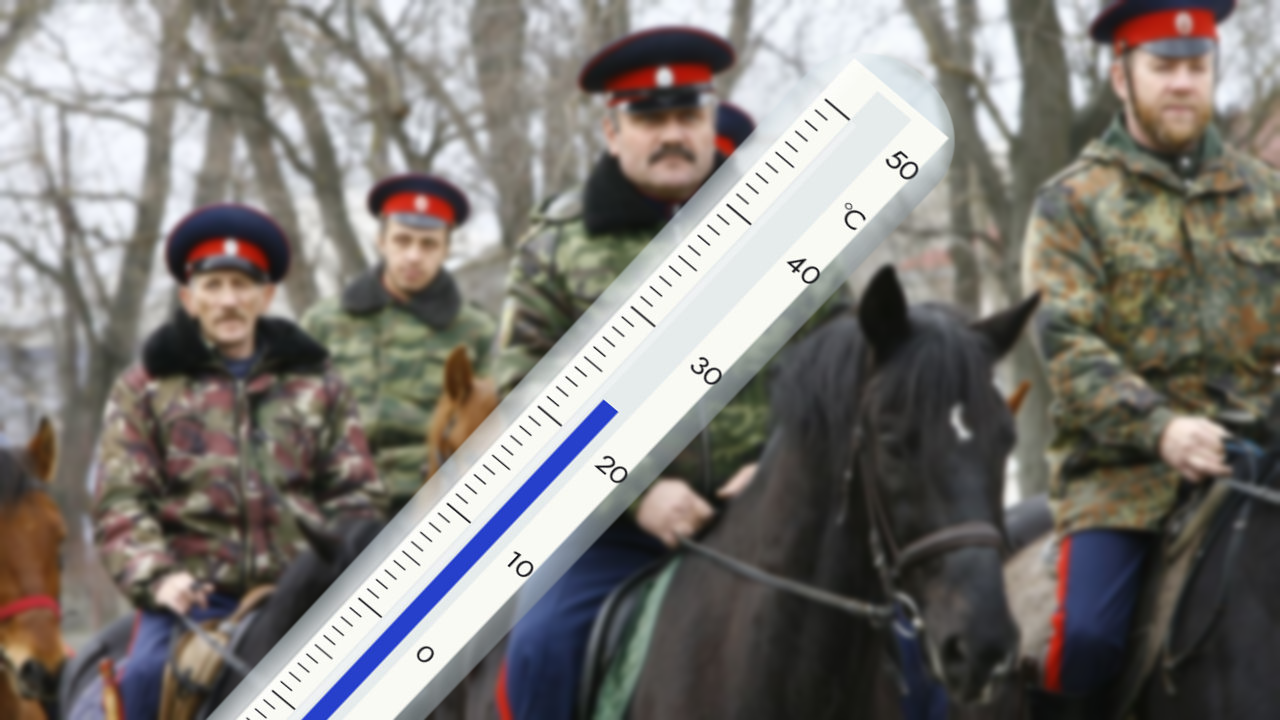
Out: 23.5 °C
